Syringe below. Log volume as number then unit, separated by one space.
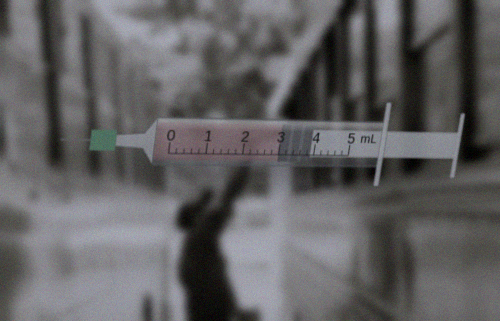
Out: 3 mL
